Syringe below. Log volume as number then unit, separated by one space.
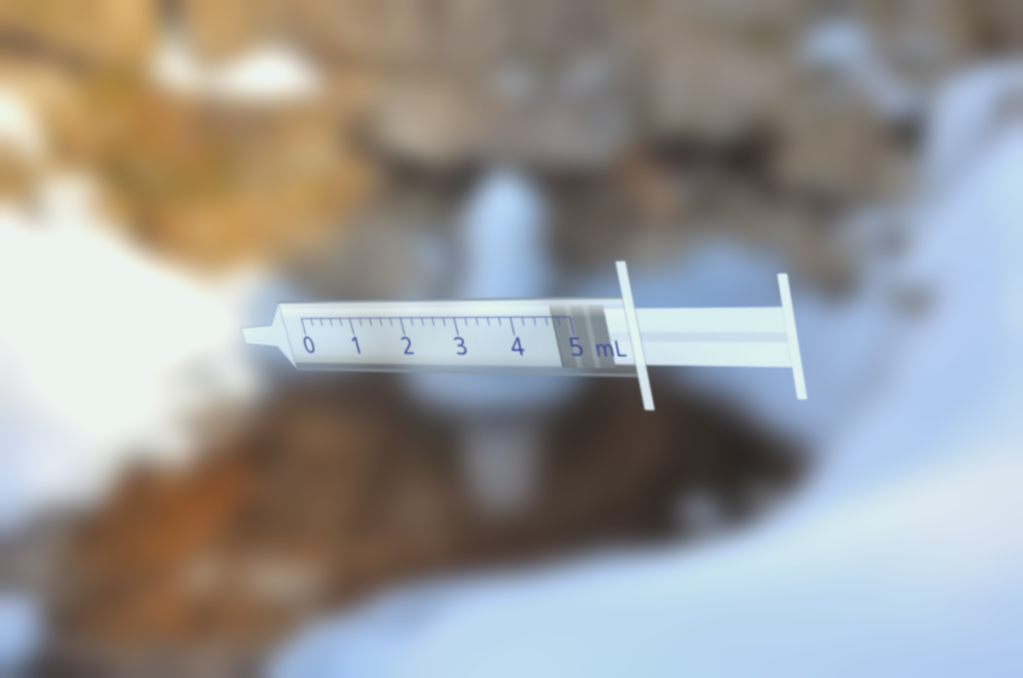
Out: 4.7 mL
